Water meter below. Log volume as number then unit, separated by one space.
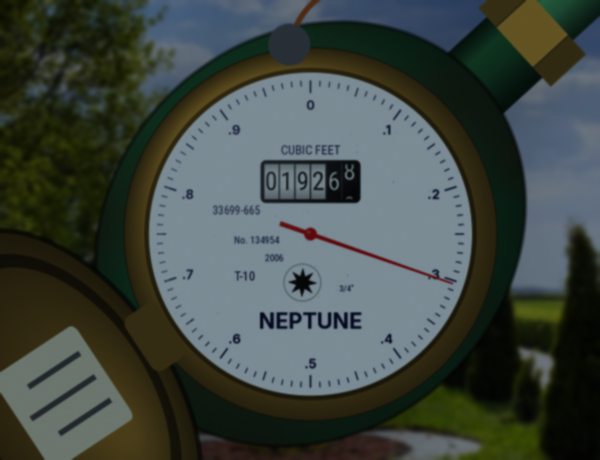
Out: 19268.30 ft³
